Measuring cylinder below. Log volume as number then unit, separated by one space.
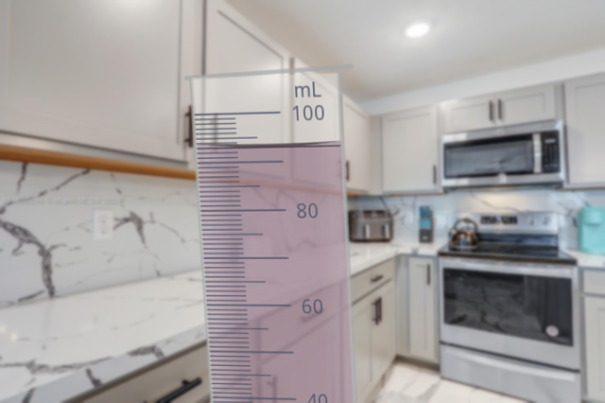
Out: 93 mL
